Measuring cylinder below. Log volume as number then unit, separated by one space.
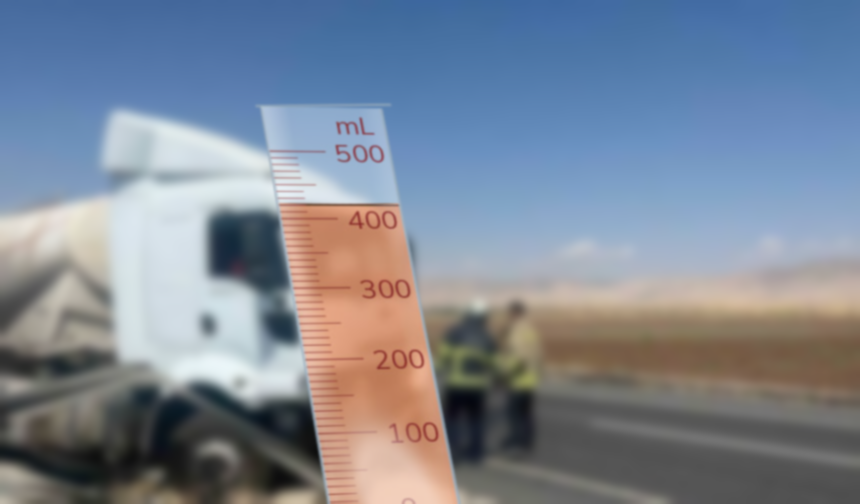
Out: 420 mL
